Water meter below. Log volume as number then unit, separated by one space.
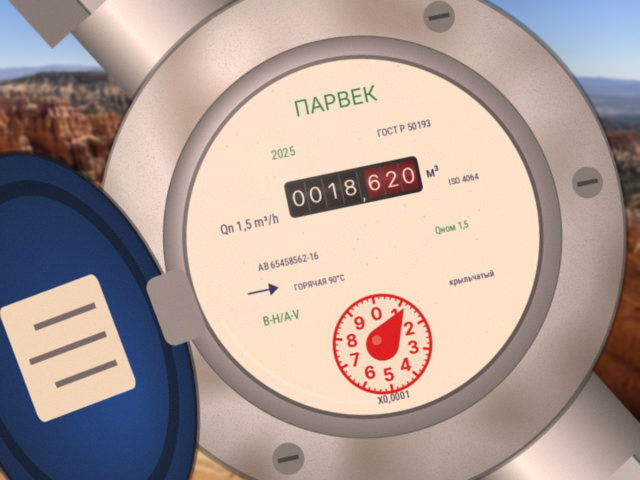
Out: 18.6201 m³
